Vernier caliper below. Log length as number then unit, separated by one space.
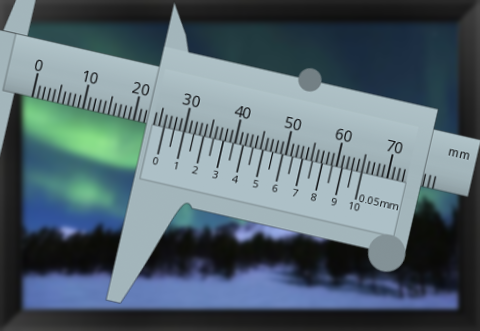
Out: 26.0 mm
